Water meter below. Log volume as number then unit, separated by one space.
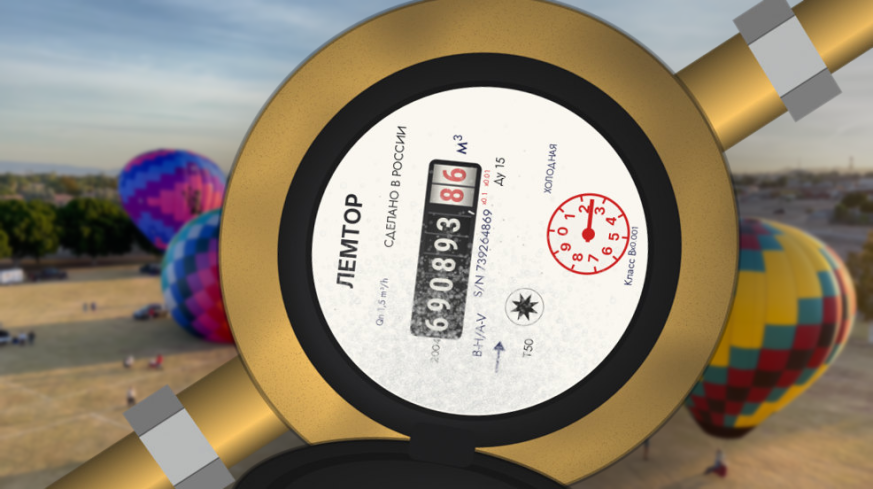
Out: 690893.862 m³
